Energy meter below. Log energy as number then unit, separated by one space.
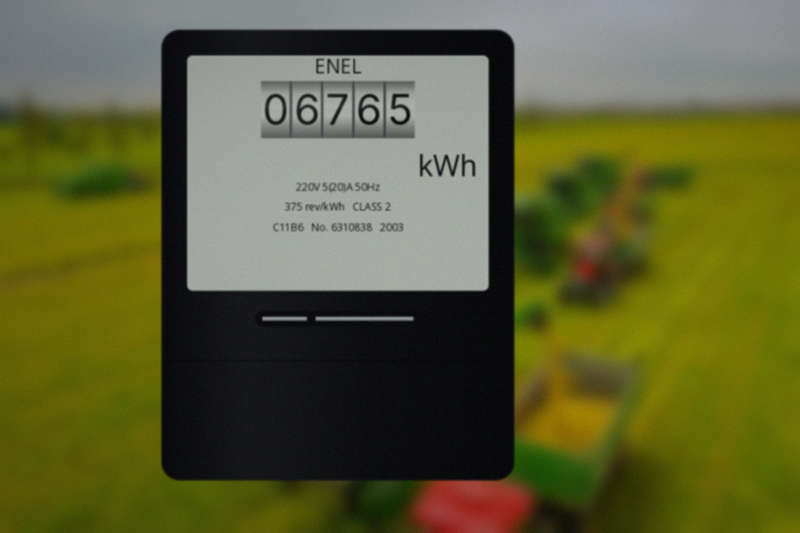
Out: 6765 kWh
